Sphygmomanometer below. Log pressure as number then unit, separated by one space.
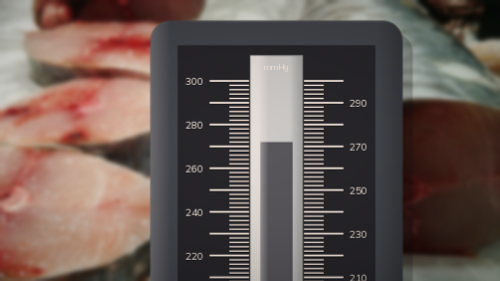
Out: 272 mmHg
